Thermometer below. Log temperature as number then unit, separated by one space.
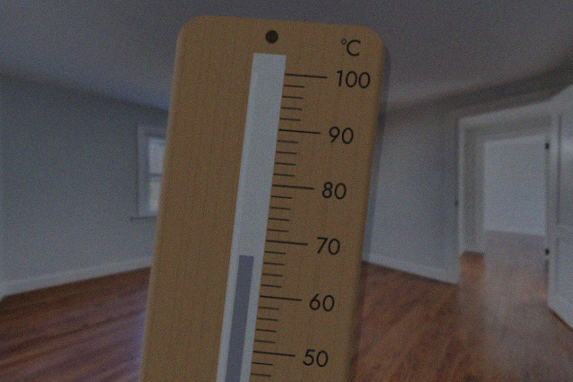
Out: 67 °C
